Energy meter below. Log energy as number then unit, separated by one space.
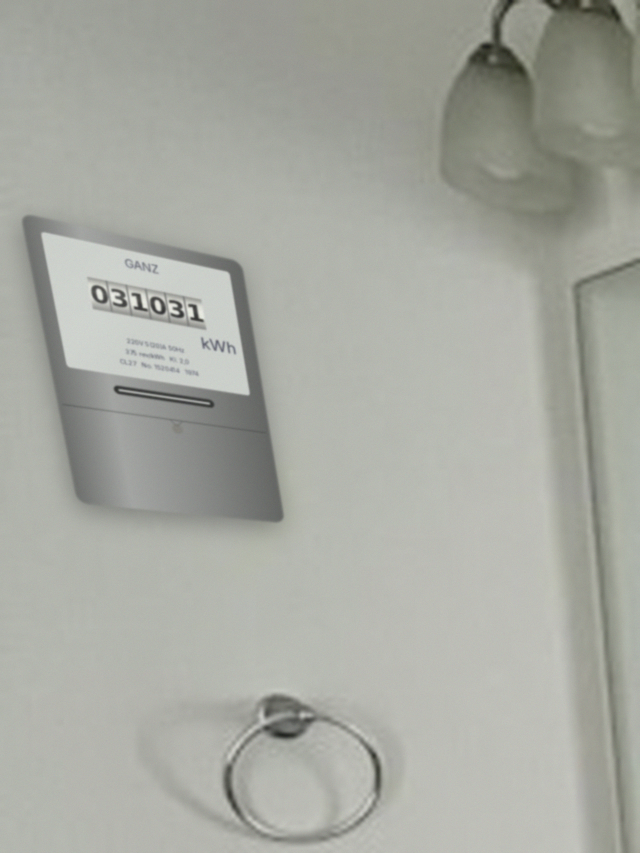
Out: 31031 kWh
